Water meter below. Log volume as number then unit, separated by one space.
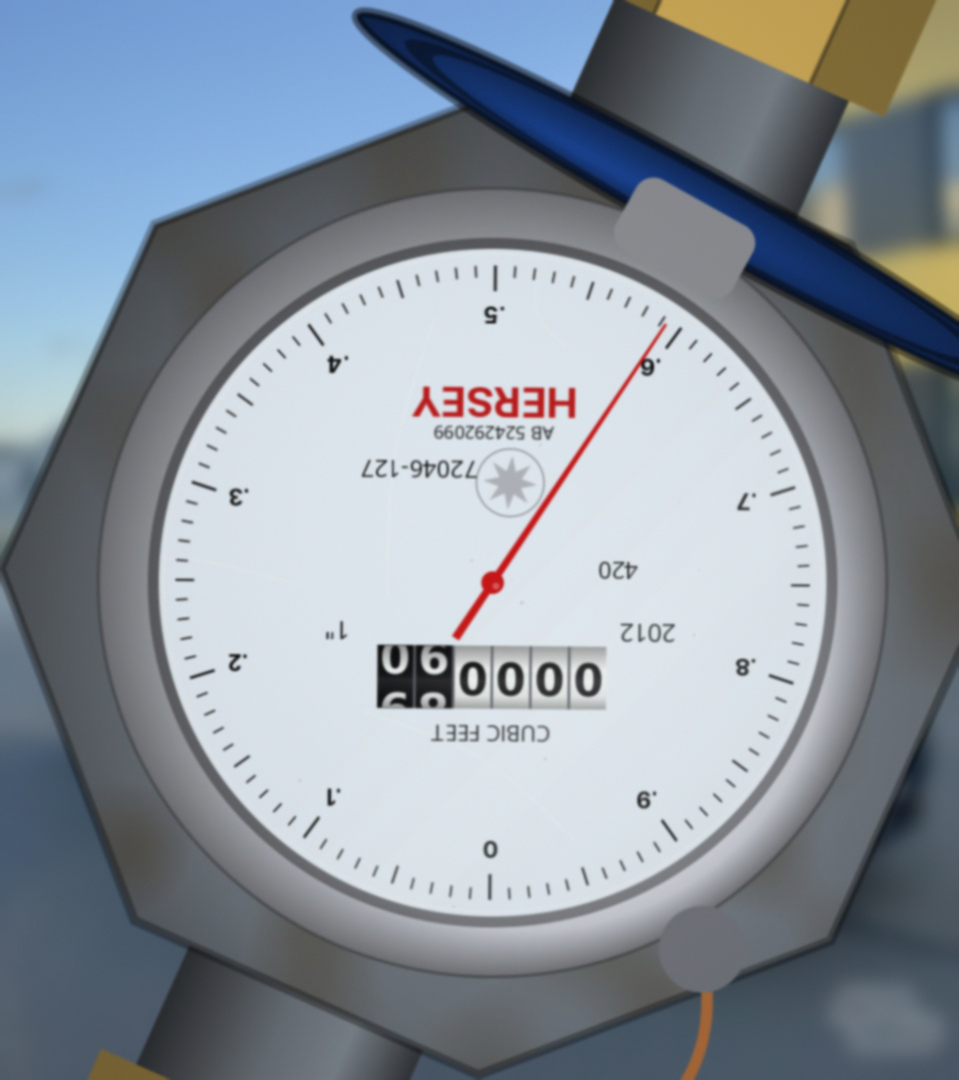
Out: 89.59 ft³
